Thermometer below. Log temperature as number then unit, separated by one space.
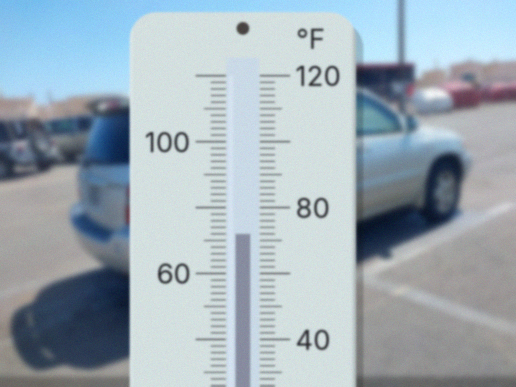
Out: 72 °F
